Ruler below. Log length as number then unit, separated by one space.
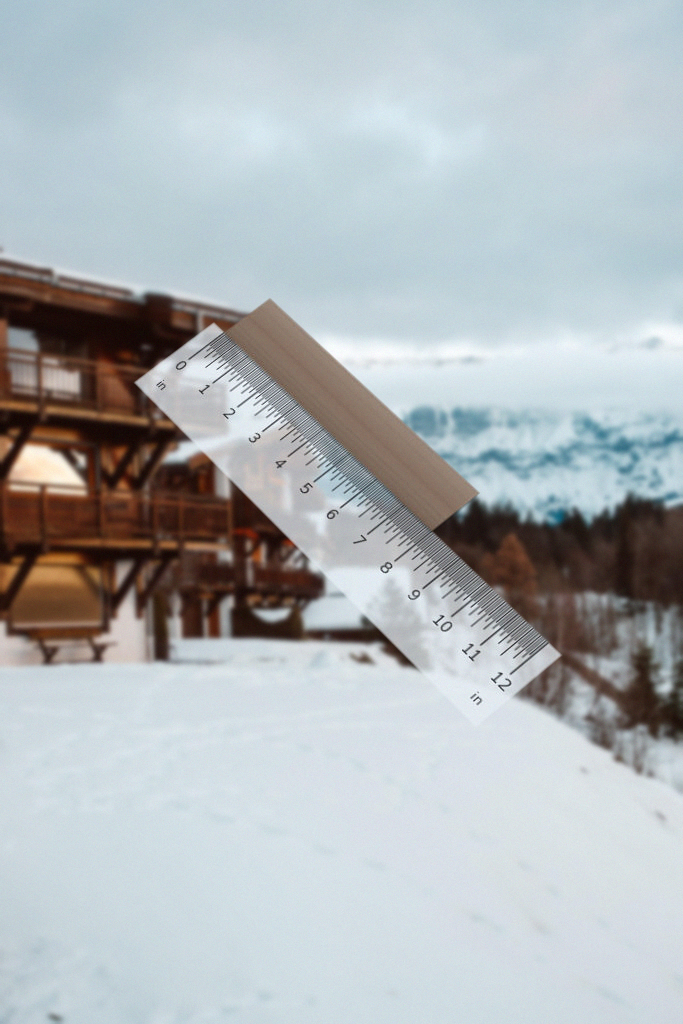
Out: 8 in
